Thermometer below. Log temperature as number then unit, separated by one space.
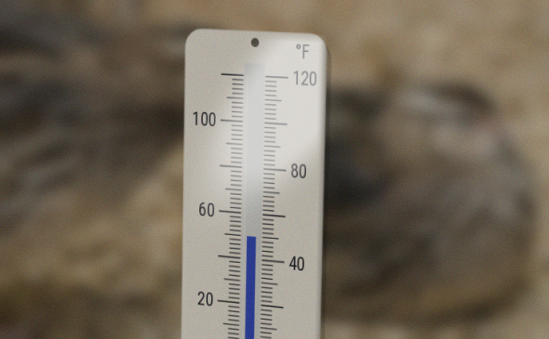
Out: 50 °F
